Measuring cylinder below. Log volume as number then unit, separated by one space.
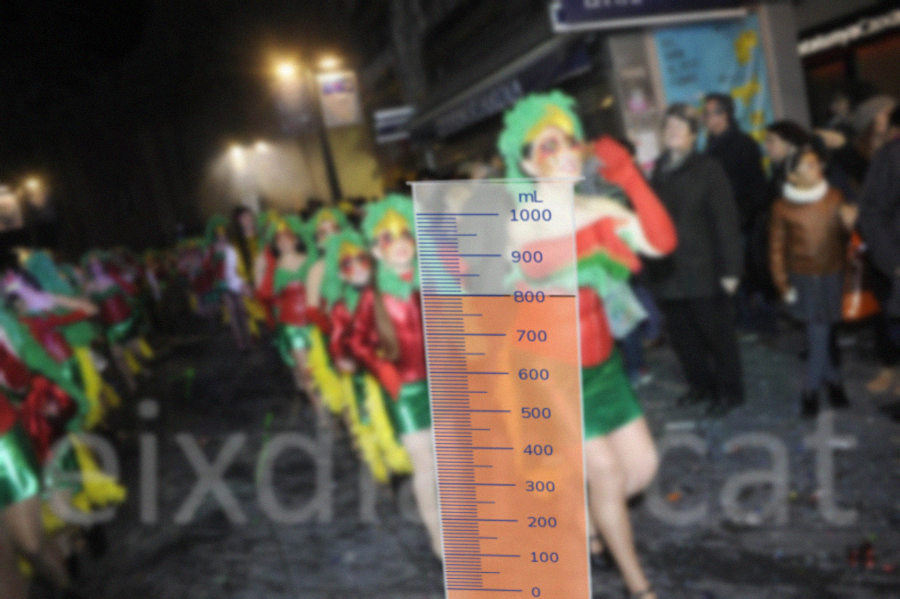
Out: 800 mL
